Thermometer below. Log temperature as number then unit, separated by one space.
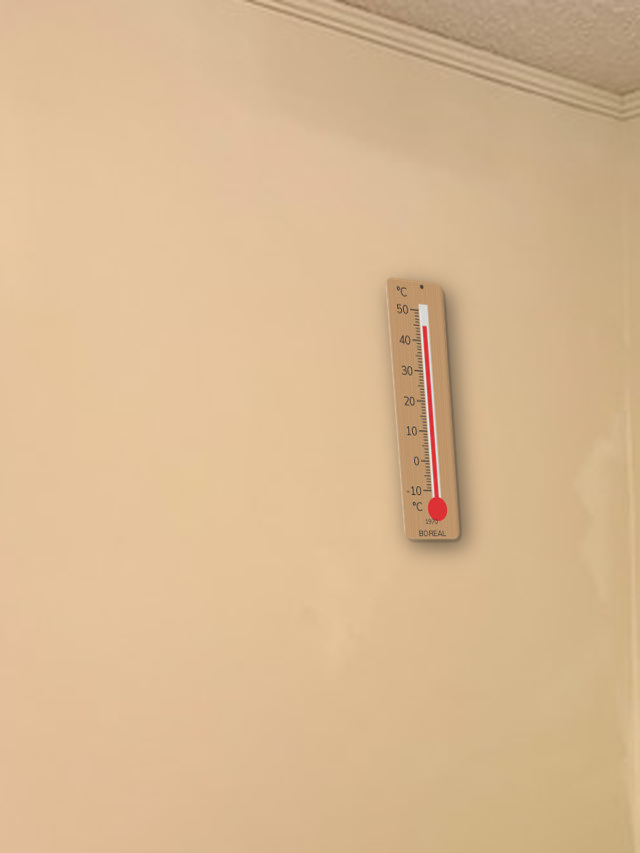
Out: 45 °C
